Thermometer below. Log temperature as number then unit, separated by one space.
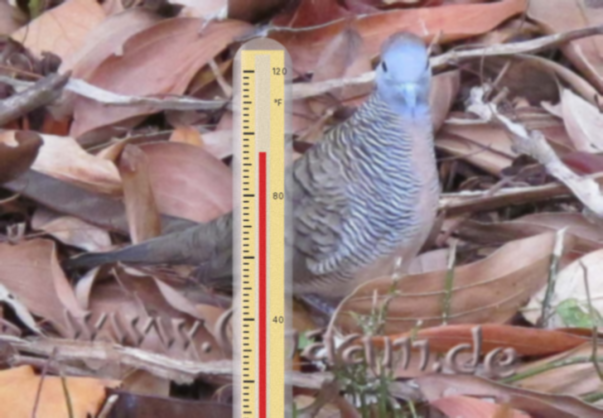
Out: 94 °F
